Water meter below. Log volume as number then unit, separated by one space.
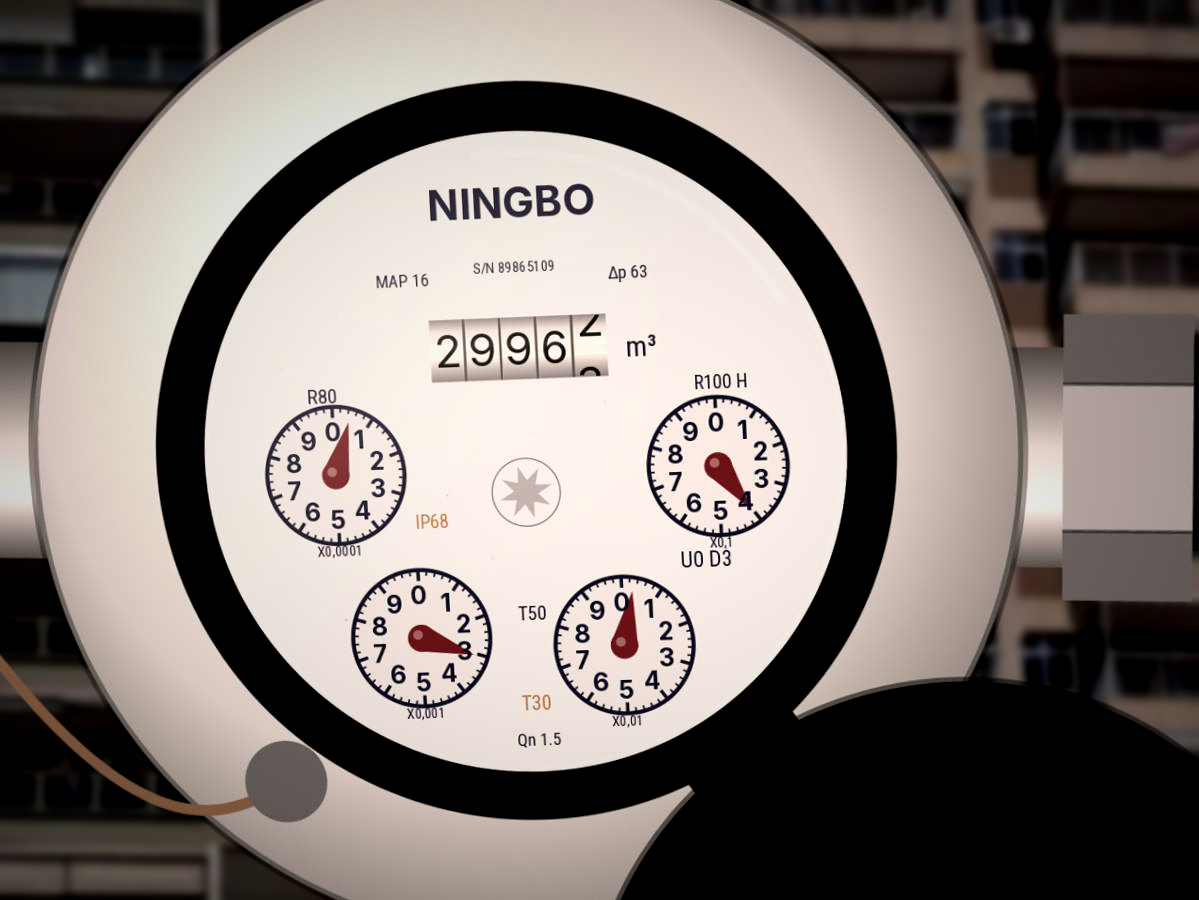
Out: 29962.4030 m³
